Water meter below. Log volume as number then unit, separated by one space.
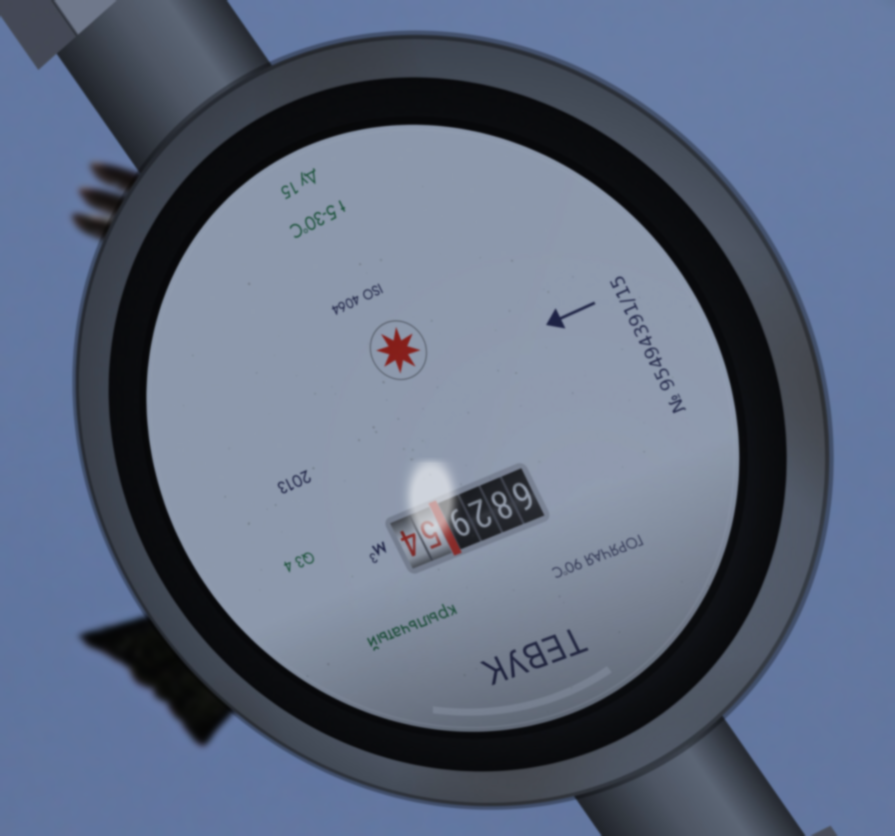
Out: 6829.54 m³
